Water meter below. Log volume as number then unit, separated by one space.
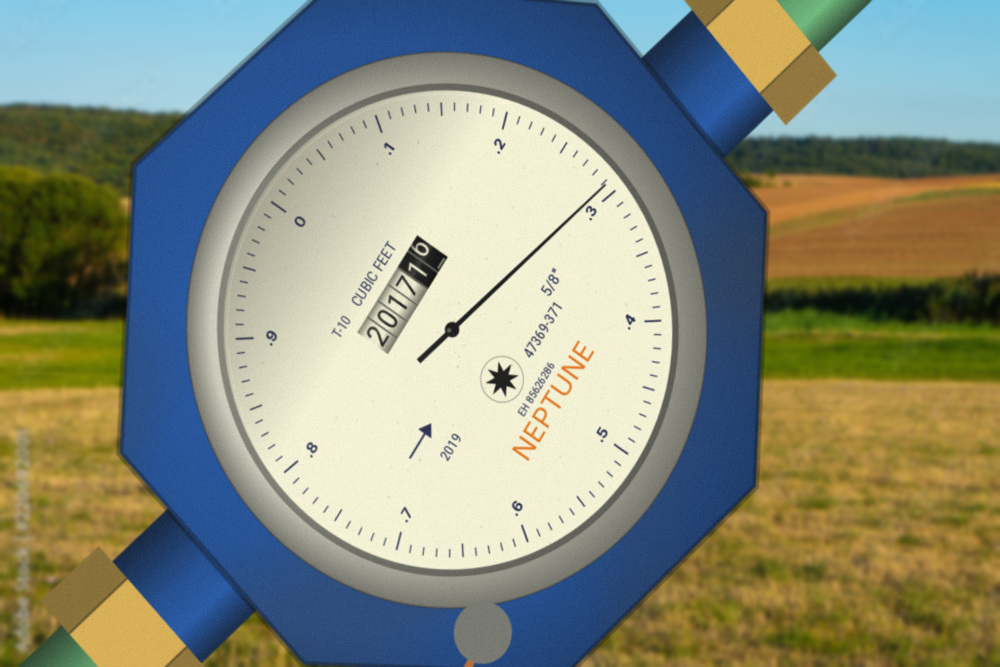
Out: 201716.29 ft³
